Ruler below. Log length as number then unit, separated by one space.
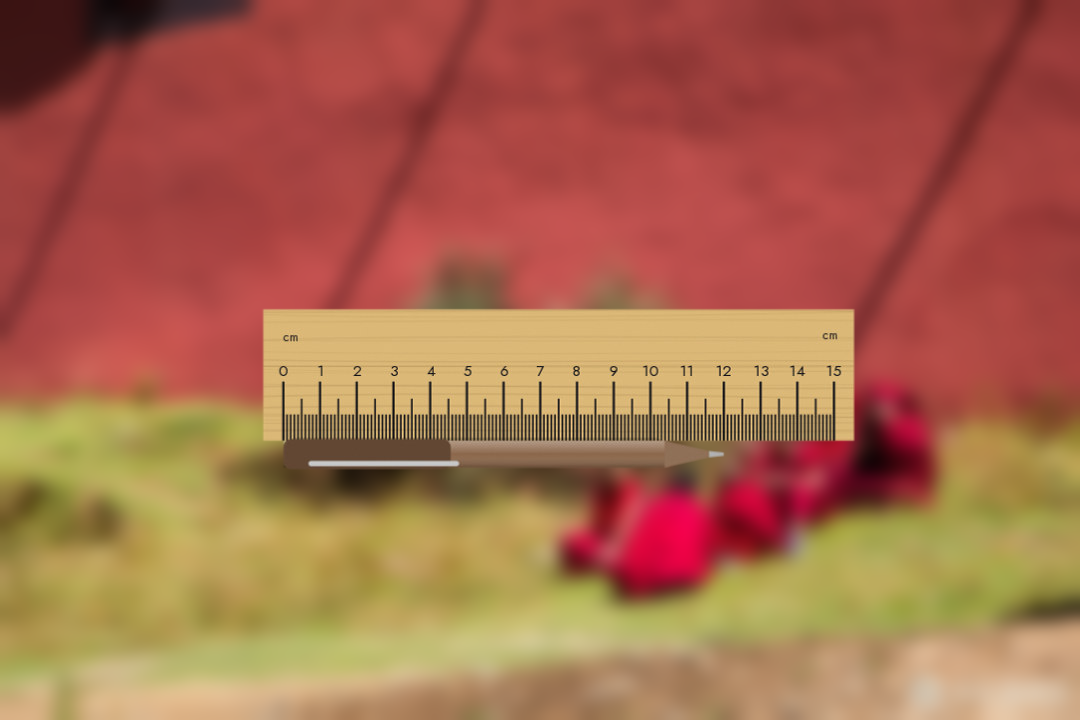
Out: 12 cm
